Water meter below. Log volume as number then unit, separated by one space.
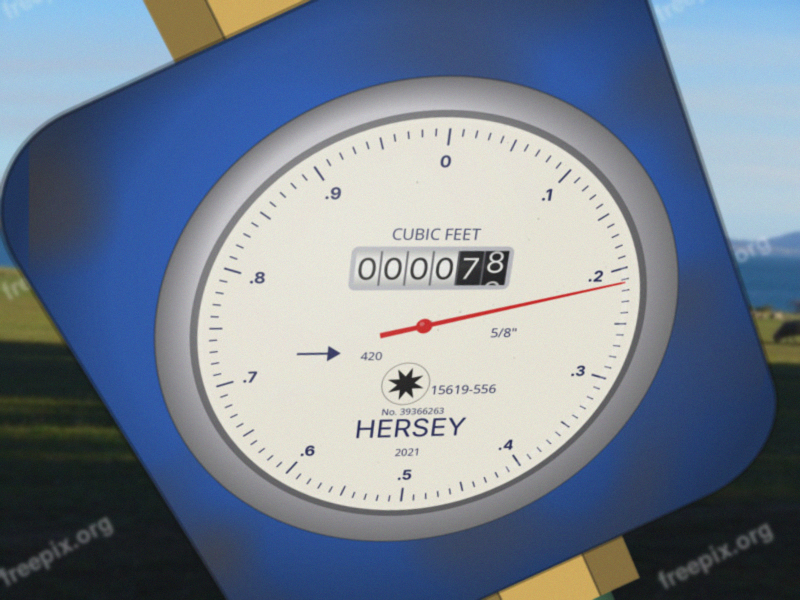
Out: 78.21 ft³
